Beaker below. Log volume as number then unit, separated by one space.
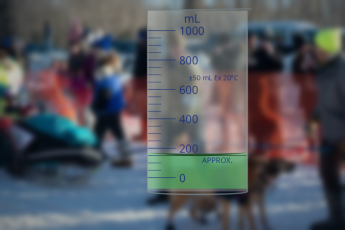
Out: 150 mL
